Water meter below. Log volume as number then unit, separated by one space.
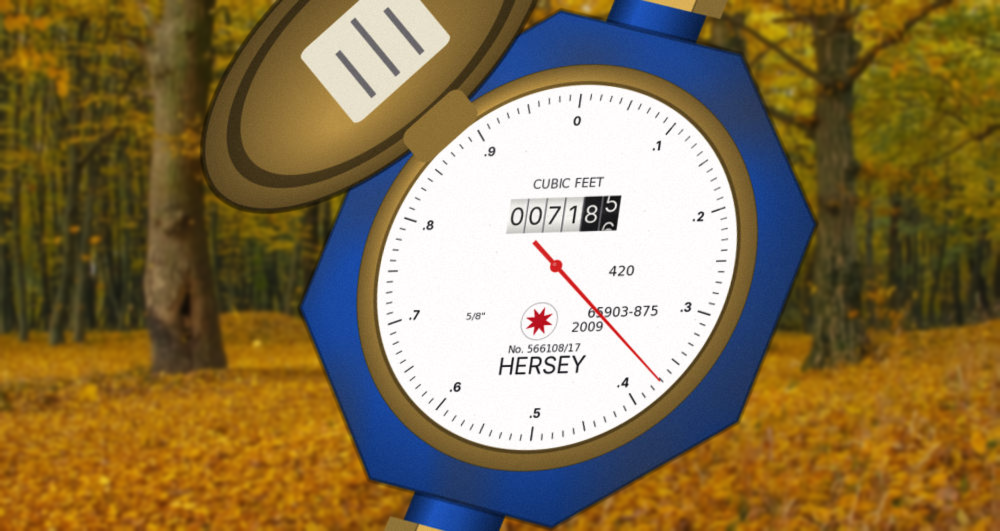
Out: 7185.37 ft³
